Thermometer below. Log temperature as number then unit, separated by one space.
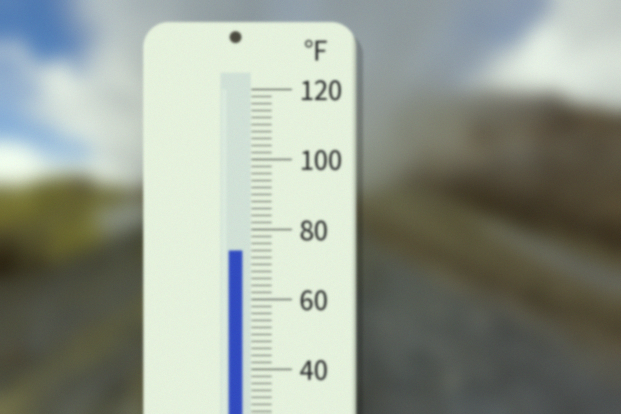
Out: 74 °F
